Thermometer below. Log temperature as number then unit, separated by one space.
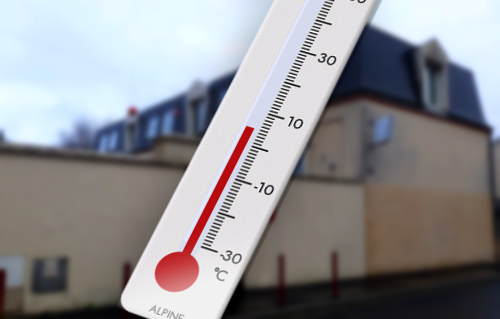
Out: 5 °C
